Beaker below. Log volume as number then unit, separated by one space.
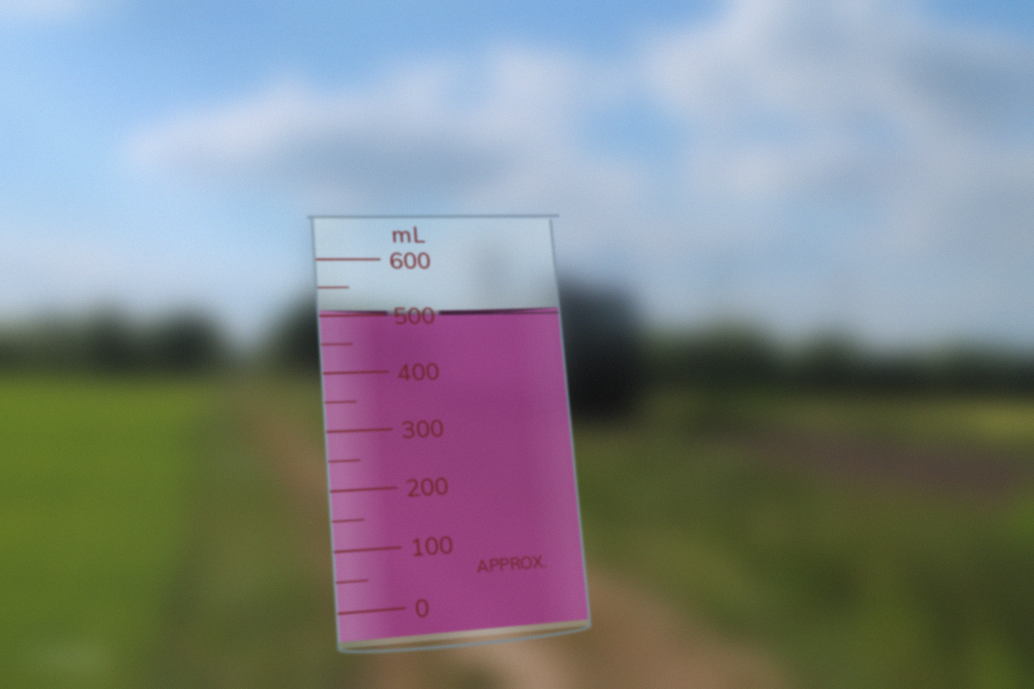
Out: 500 mL
